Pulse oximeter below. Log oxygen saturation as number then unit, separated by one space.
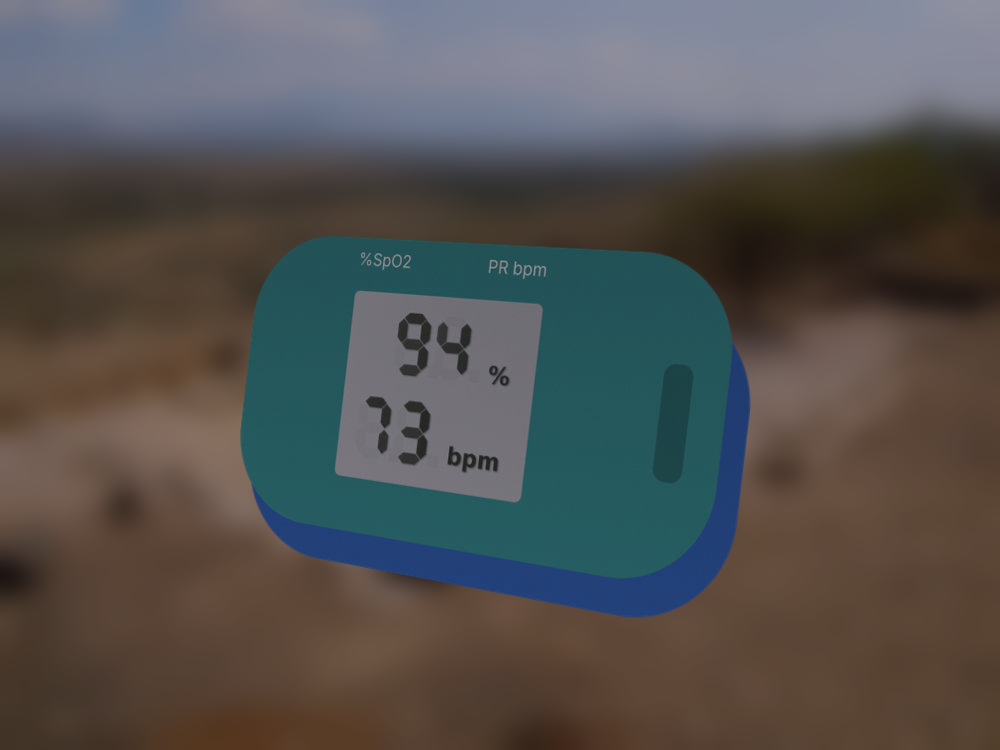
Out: 94 %
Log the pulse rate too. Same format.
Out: 73 bpm
